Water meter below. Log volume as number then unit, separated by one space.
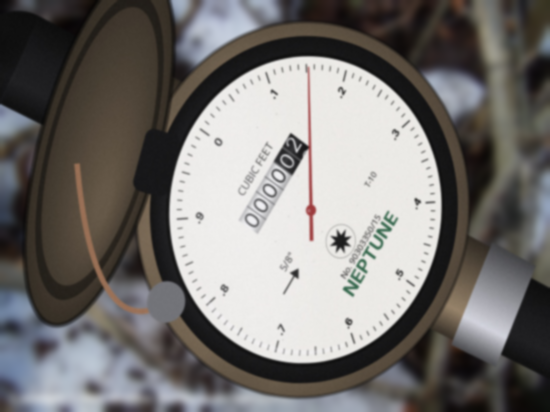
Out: 2.15 ft³
